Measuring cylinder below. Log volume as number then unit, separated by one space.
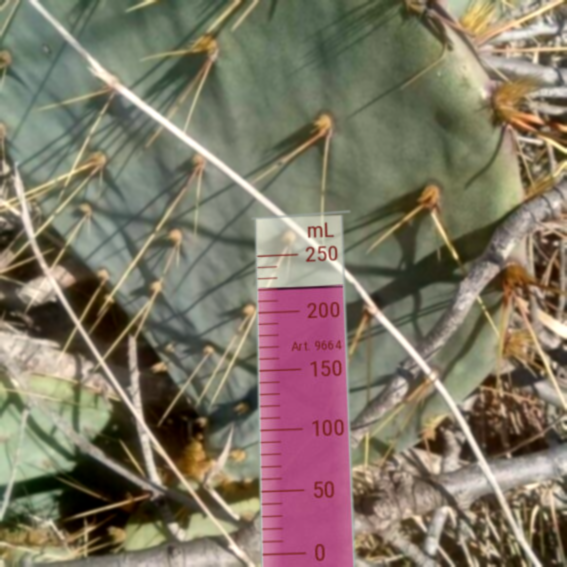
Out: 220 mL
